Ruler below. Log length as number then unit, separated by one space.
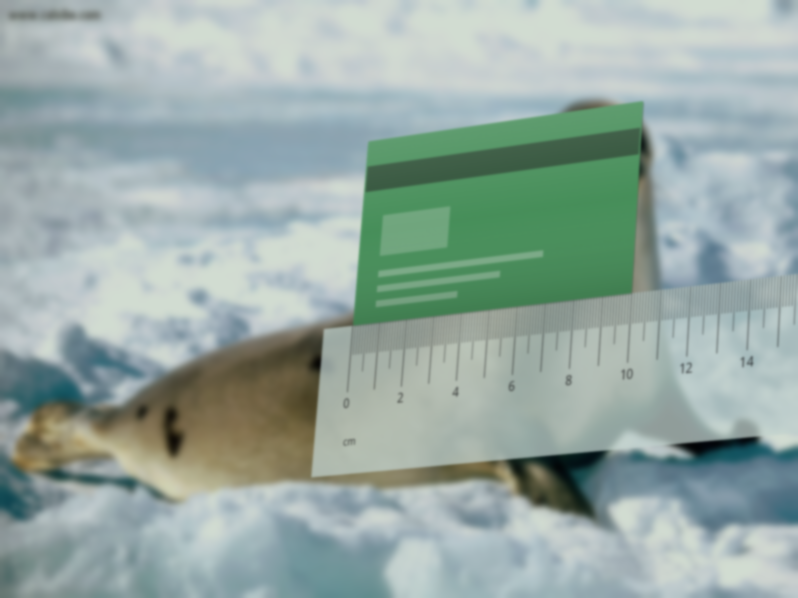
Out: 10 cm
